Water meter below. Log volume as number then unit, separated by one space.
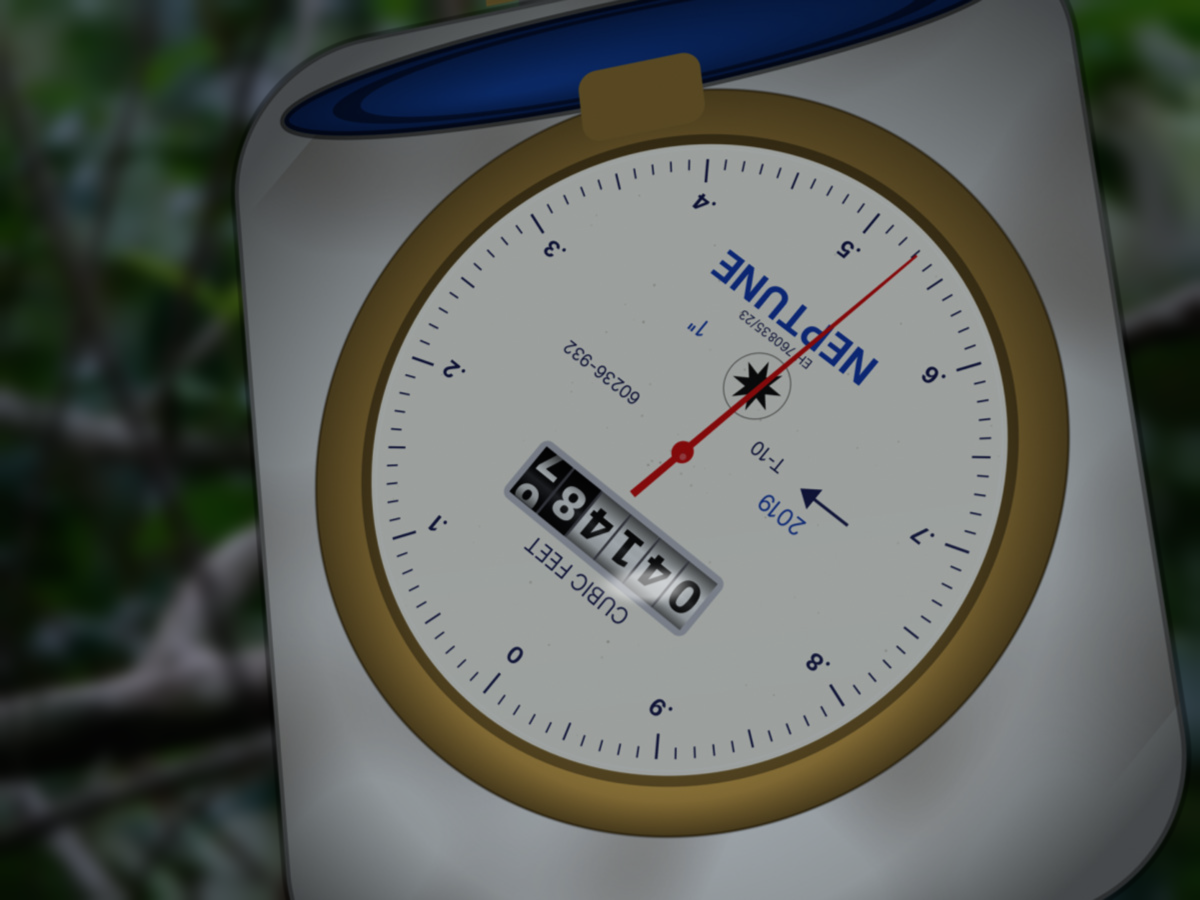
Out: 41486.53 ft³
